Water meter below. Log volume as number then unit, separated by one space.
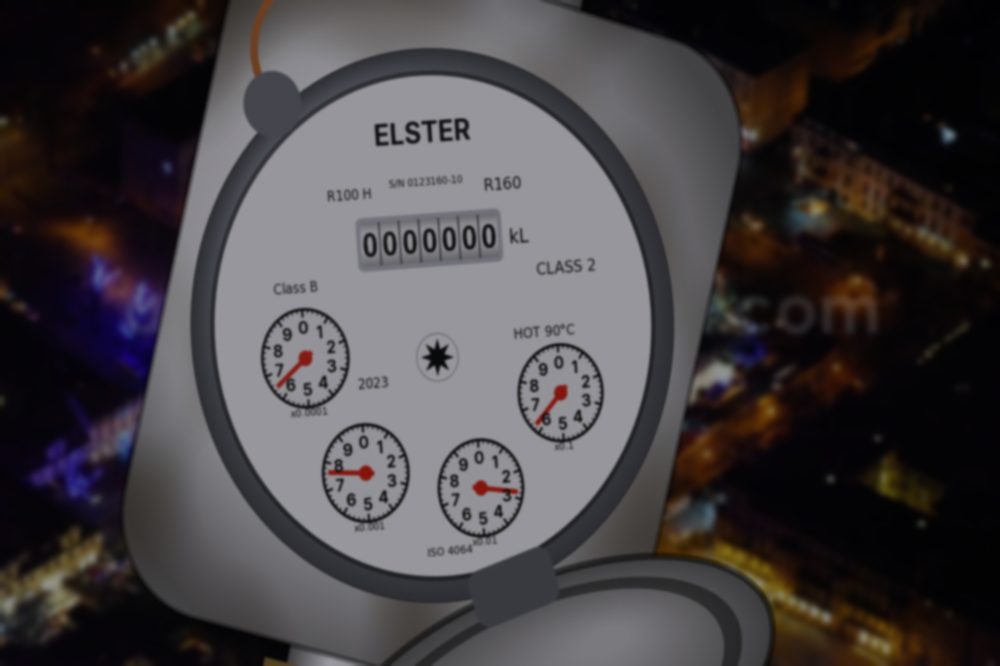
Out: 0.6276 kL
